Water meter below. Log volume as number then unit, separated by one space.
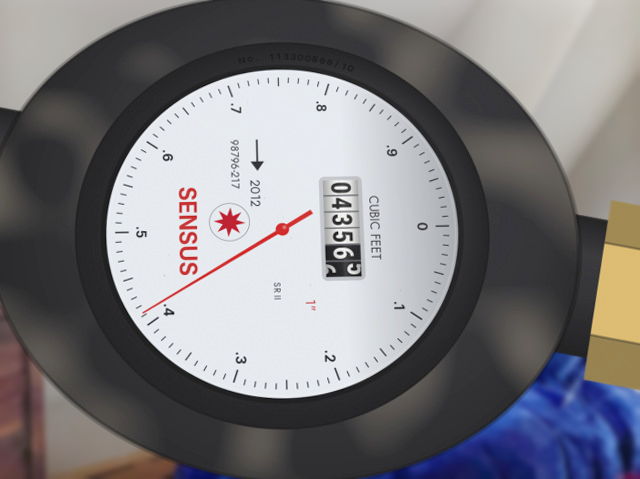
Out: 43565.41 ft³
